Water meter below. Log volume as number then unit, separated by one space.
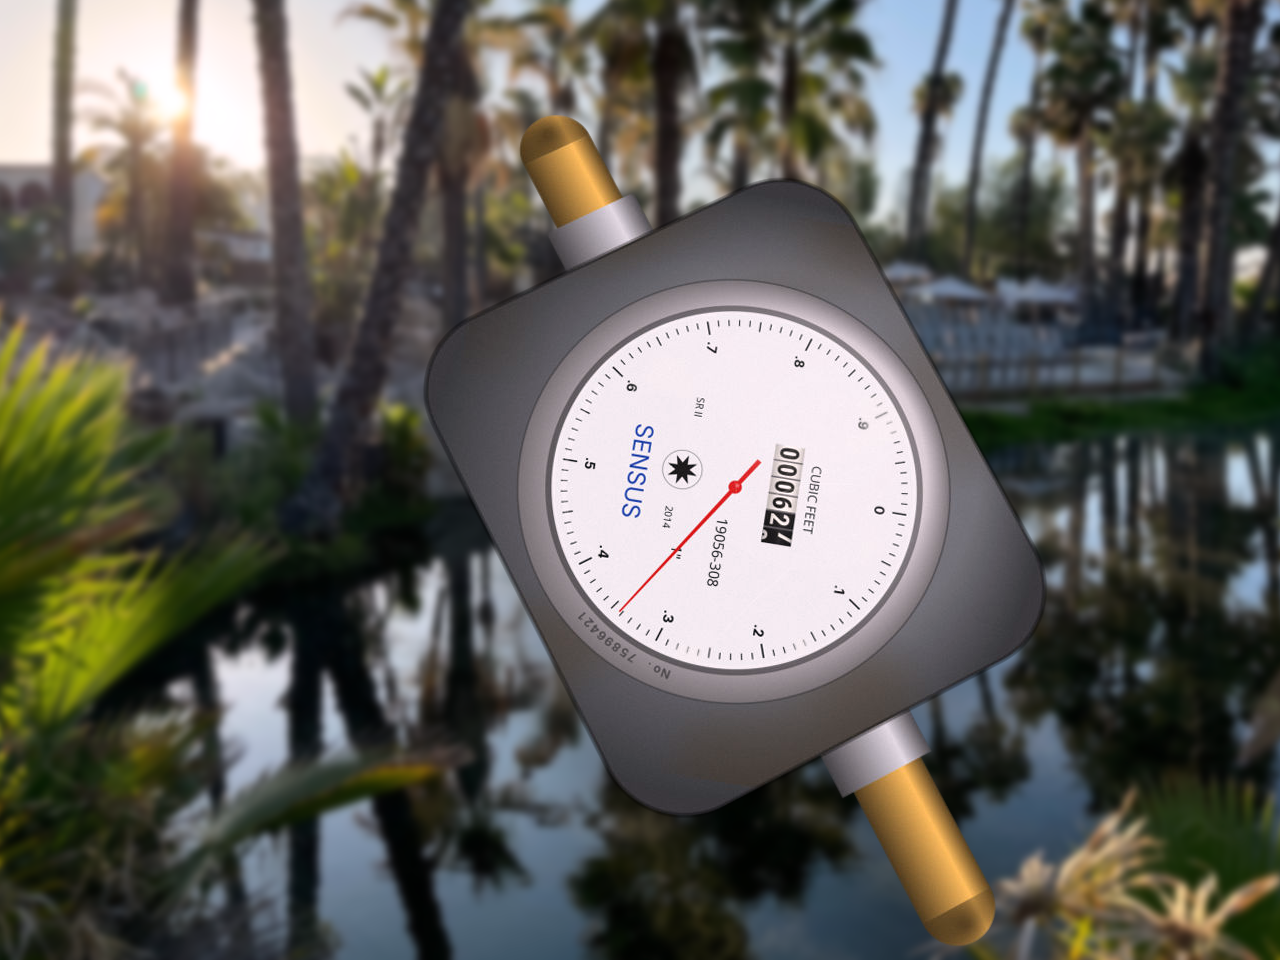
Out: 627.34 ft³
